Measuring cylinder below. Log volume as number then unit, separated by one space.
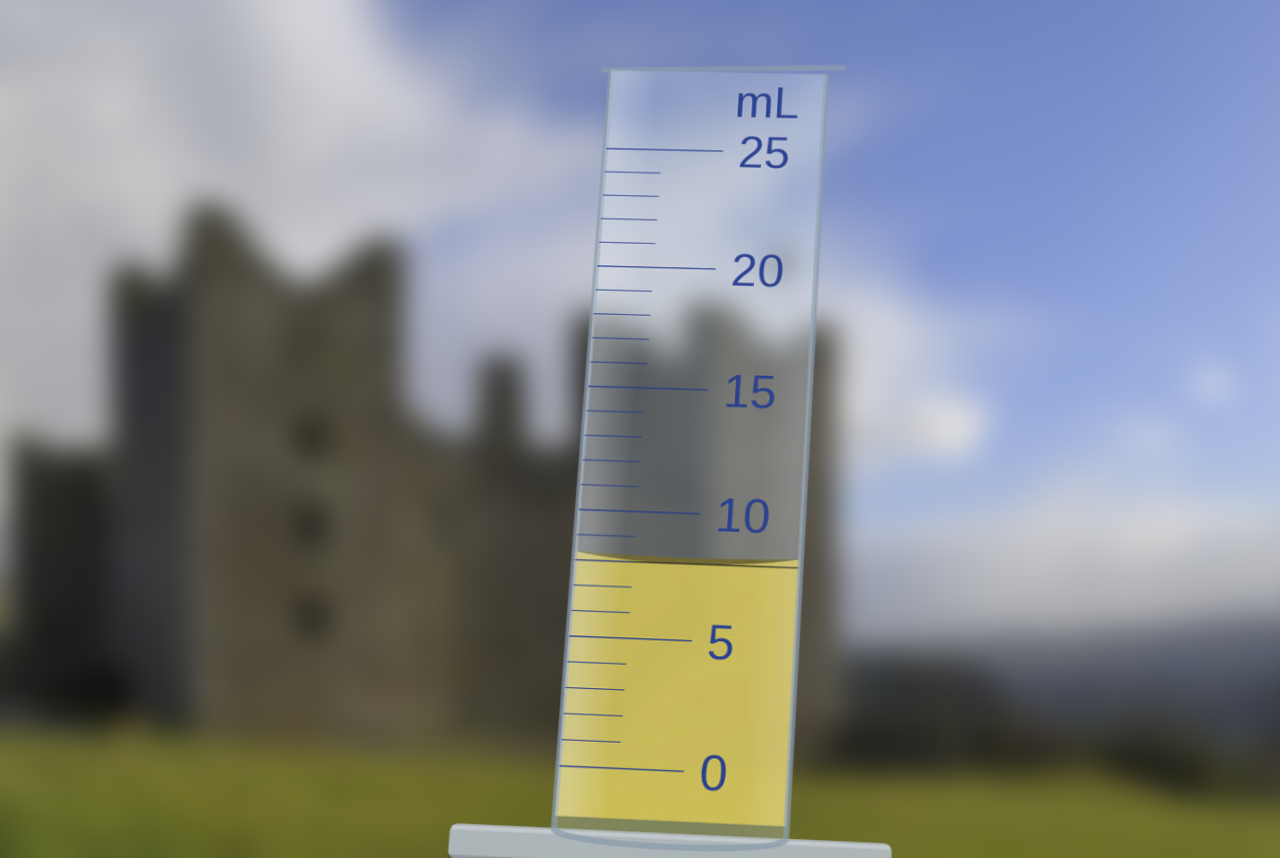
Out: 8 mL
